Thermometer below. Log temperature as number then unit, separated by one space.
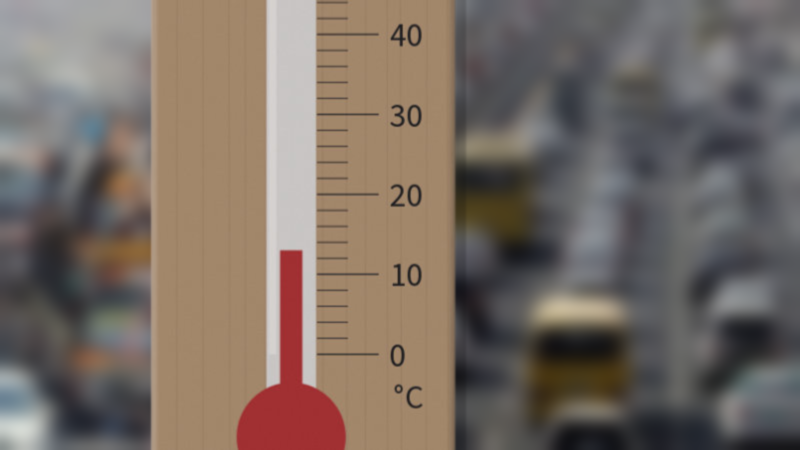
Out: 13 °C
